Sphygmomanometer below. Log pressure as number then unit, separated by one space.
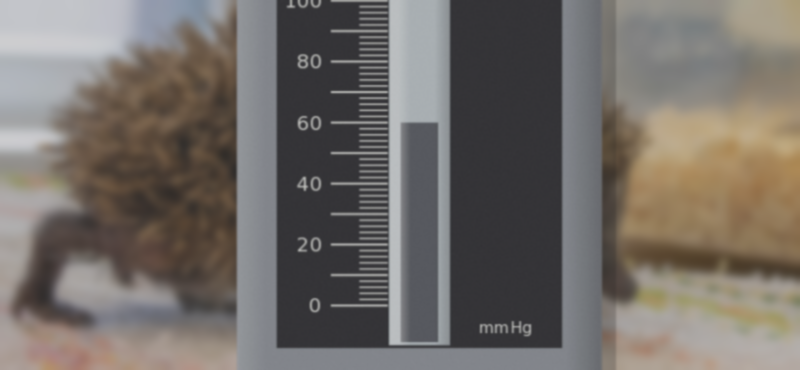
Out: 60 mmHg
